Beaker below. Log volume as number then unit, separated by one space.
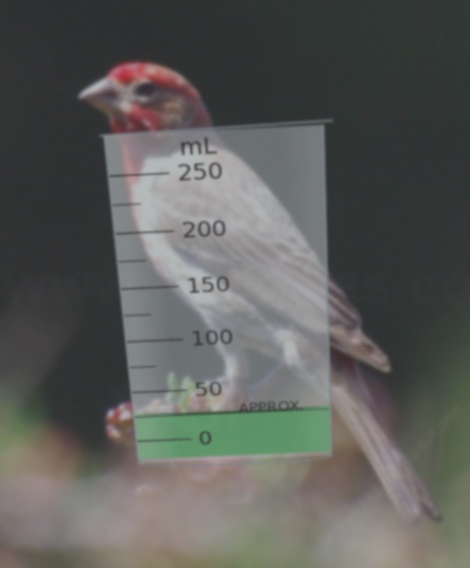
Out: 25 mL
